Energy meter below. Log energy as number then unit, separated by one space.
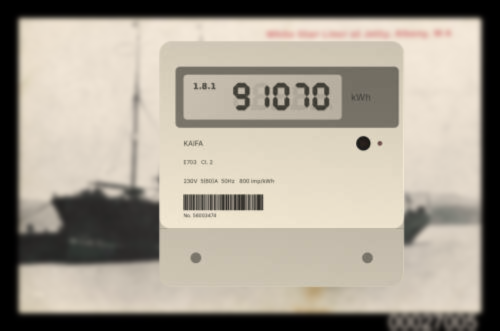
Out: 91070 kWh
